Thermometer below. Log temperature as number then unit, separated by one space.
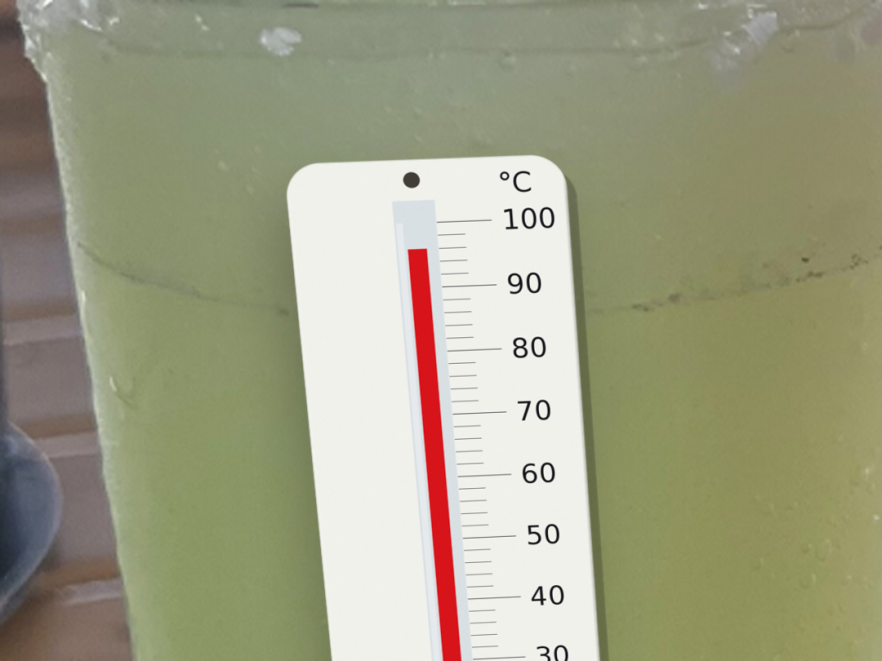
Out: 96 °C
